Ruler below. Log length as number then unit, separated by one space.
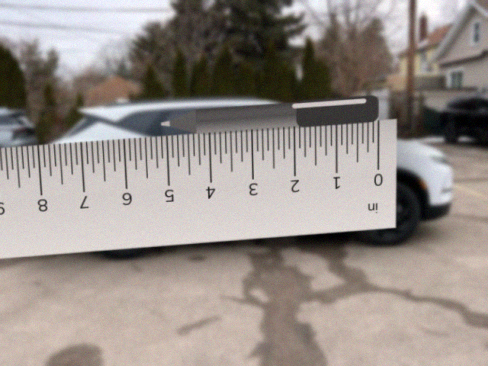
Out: 5.125 in
